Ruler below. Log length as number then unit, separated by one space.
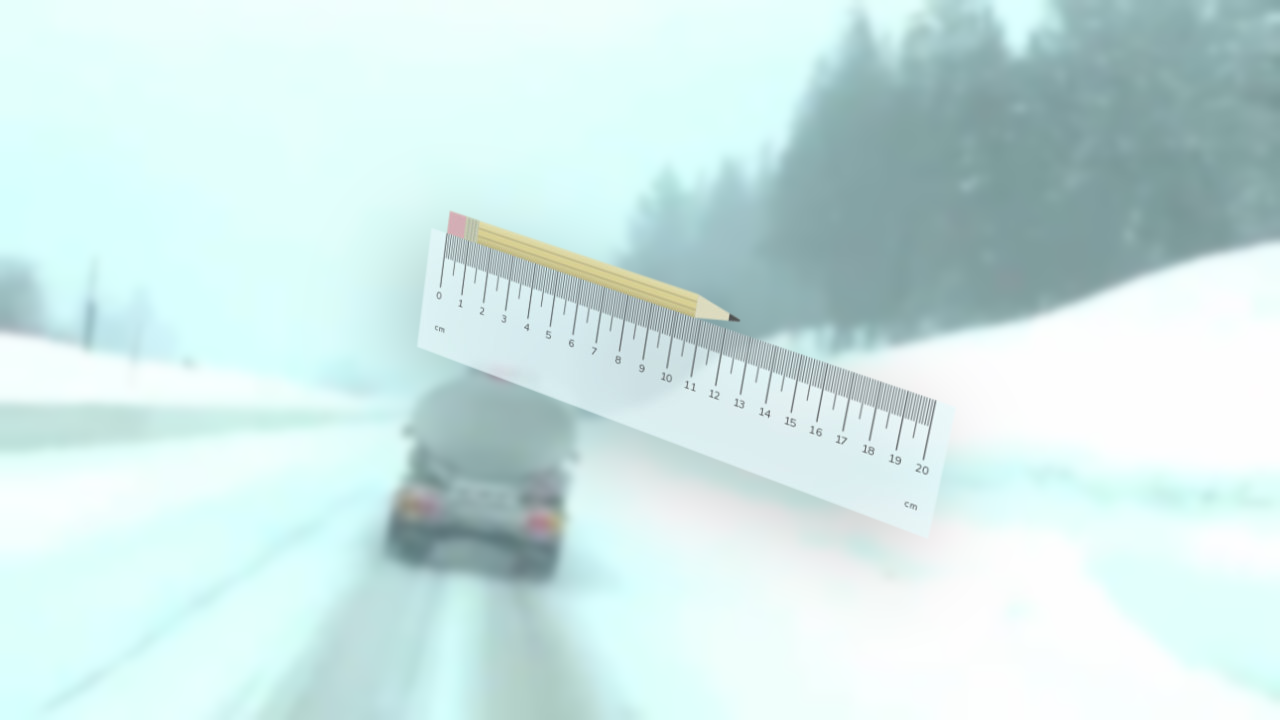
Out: 12.5 cm
